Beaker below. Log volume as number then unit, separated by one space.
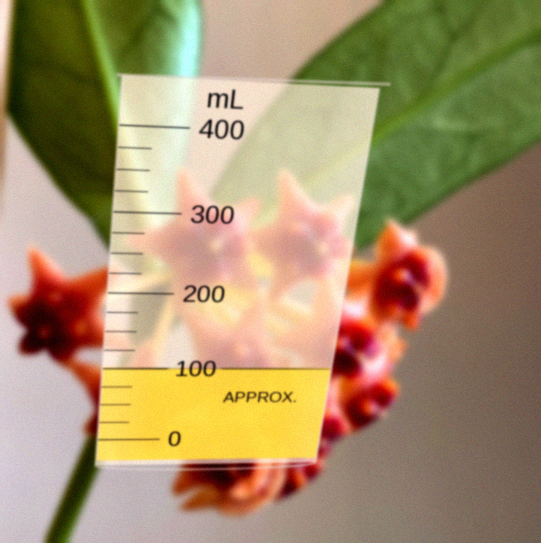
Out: 100 mL
